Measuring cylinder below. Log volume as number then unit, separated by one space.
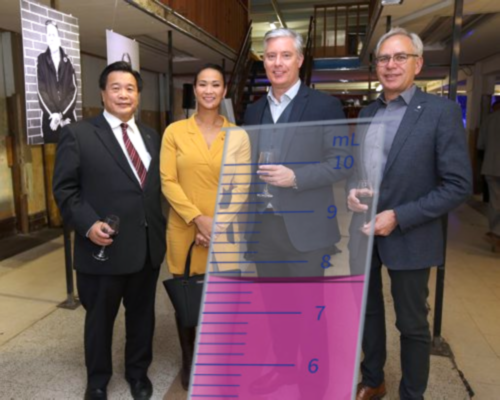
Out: 7.6 mL
